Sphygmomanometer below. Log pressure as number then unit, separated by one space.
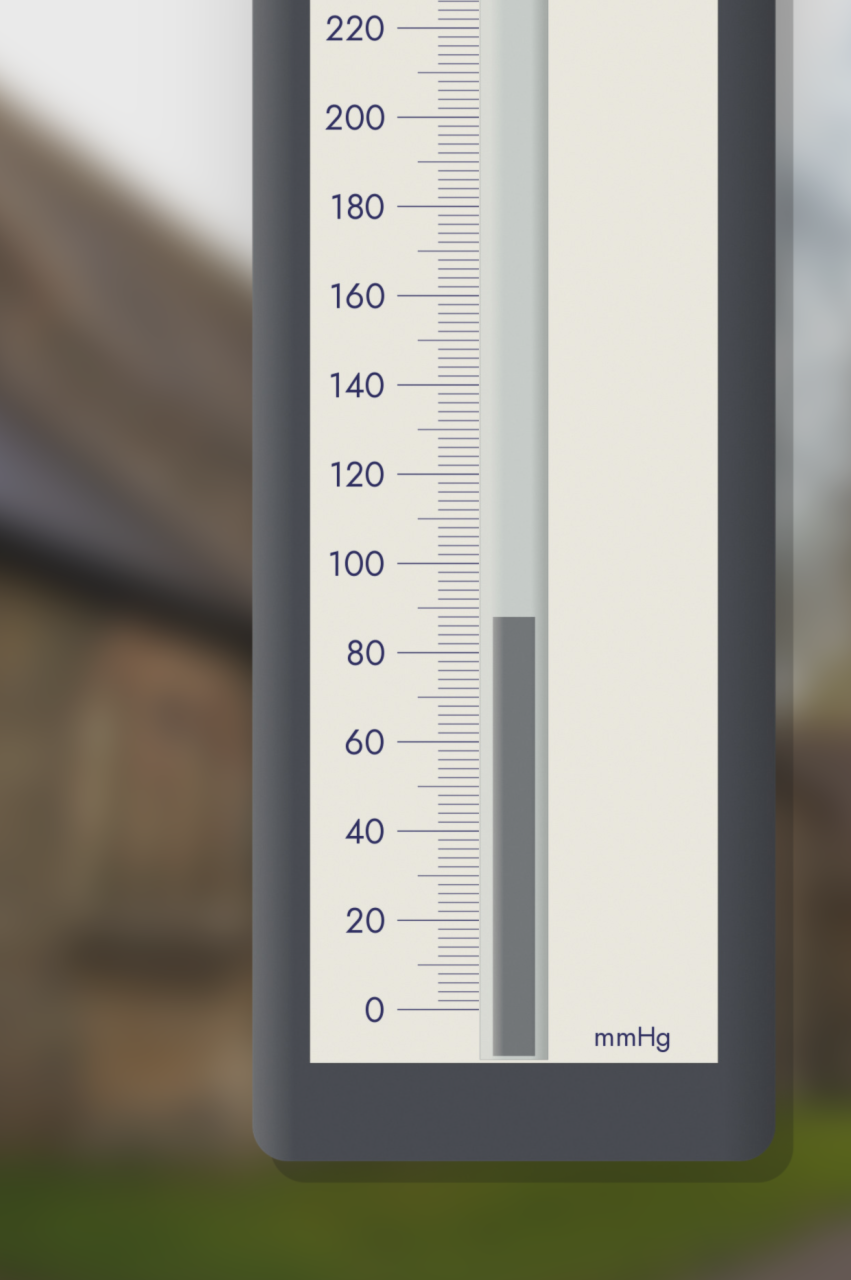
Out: 88 mmHg
